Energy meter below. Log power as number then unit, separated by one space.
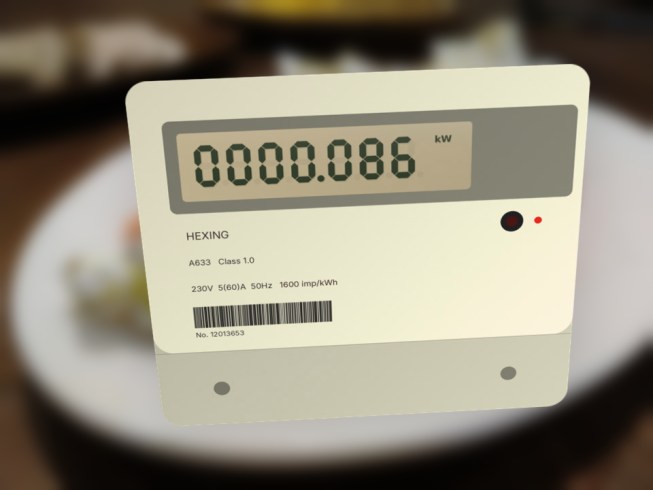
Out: 0.086 kW
